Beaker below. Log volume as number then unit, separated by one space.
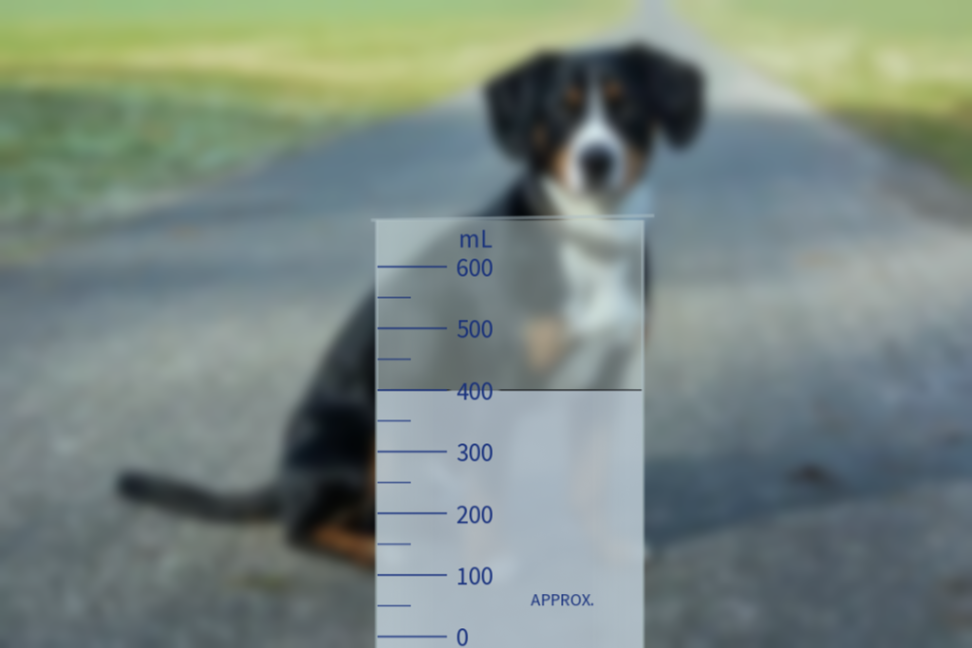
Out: 400 mL
